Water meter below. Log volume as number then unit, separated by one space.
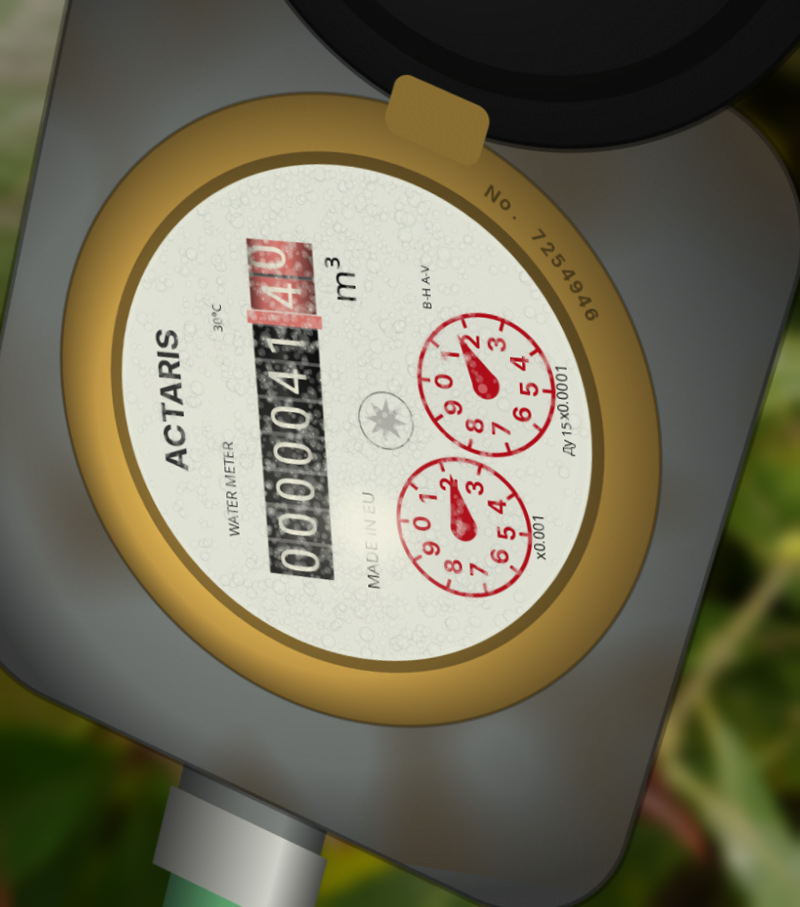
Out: 41.4021 m³
